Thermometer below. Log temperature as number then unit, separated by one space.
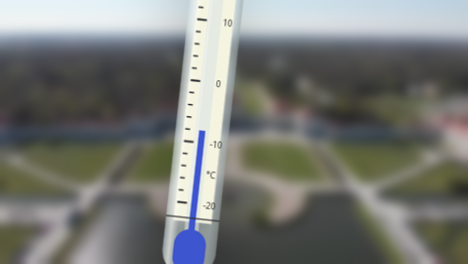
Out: -8 °C
